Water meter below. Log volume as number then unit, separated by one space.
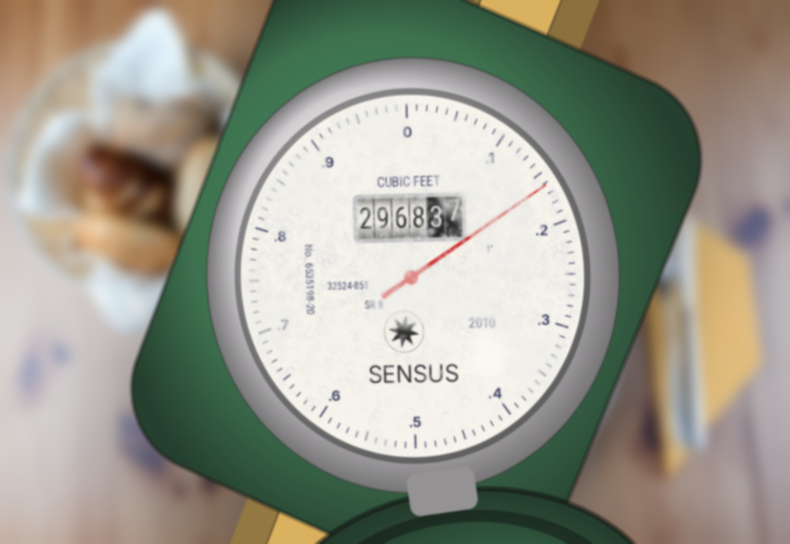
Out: 296837.16 ft³
